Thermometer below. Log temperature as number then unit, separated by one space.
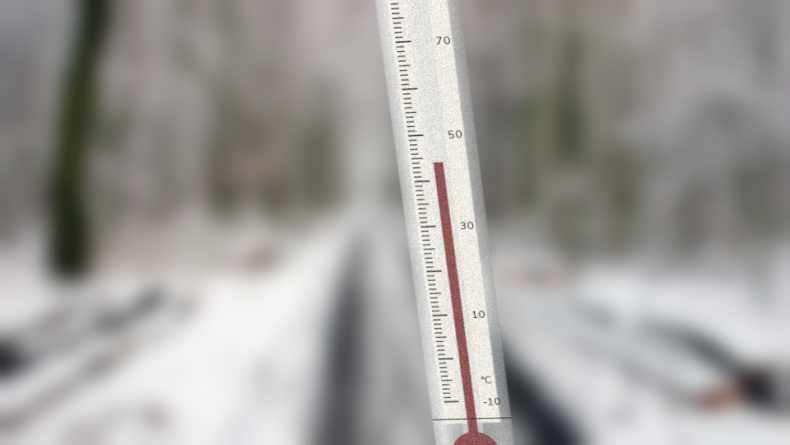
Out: 44 °C
